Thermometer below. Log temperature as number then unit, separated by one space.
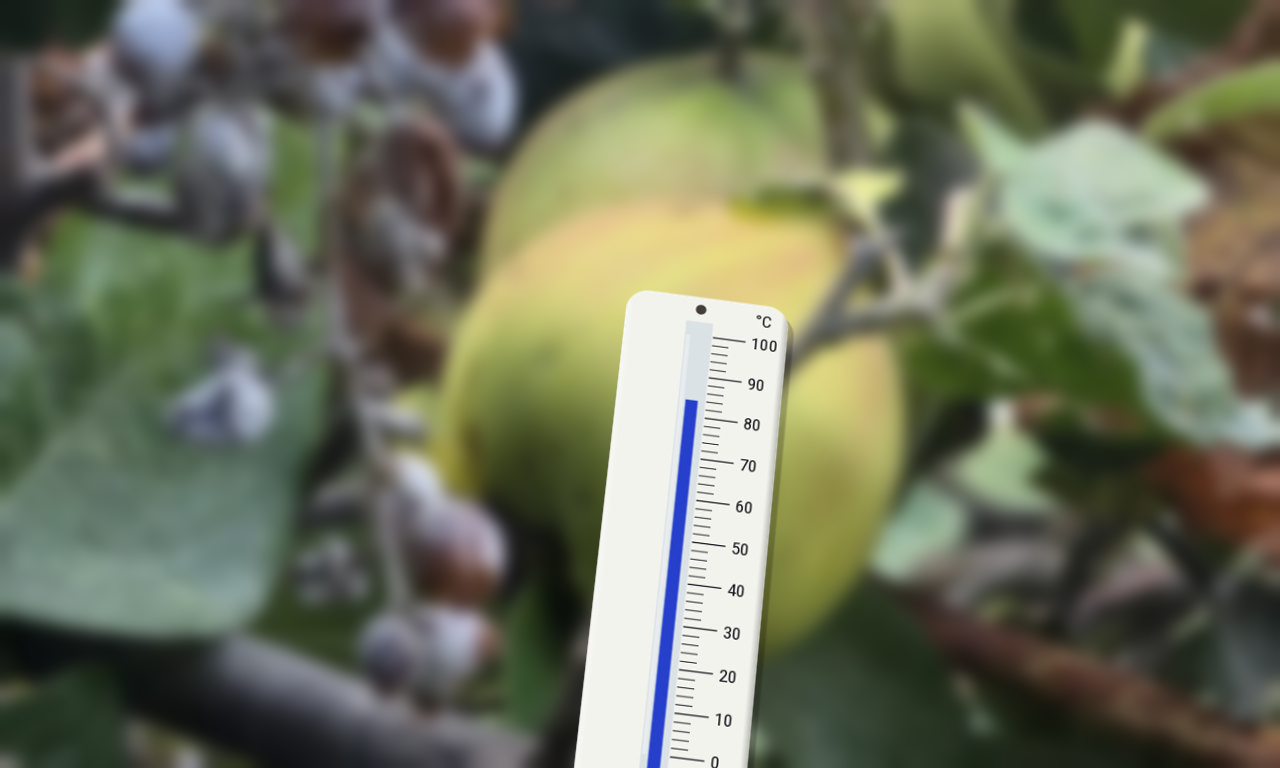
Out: 84 °C
